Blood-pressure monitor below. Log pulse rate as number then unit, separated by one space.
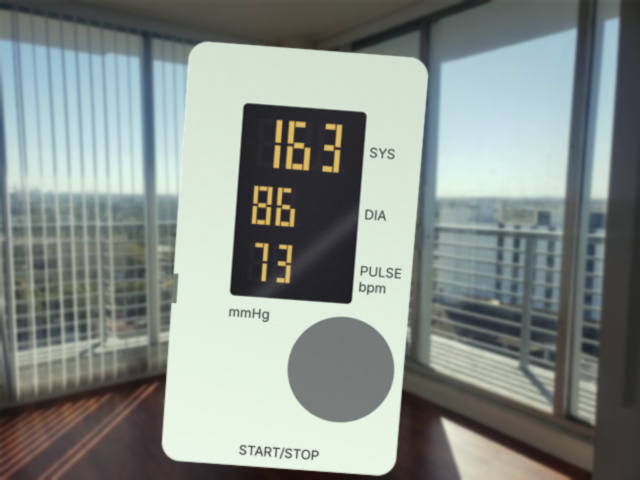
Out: 73 bpm
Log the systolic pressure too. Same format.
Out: 163 mmHg
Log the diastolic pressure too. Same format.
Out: 86 mmHg
